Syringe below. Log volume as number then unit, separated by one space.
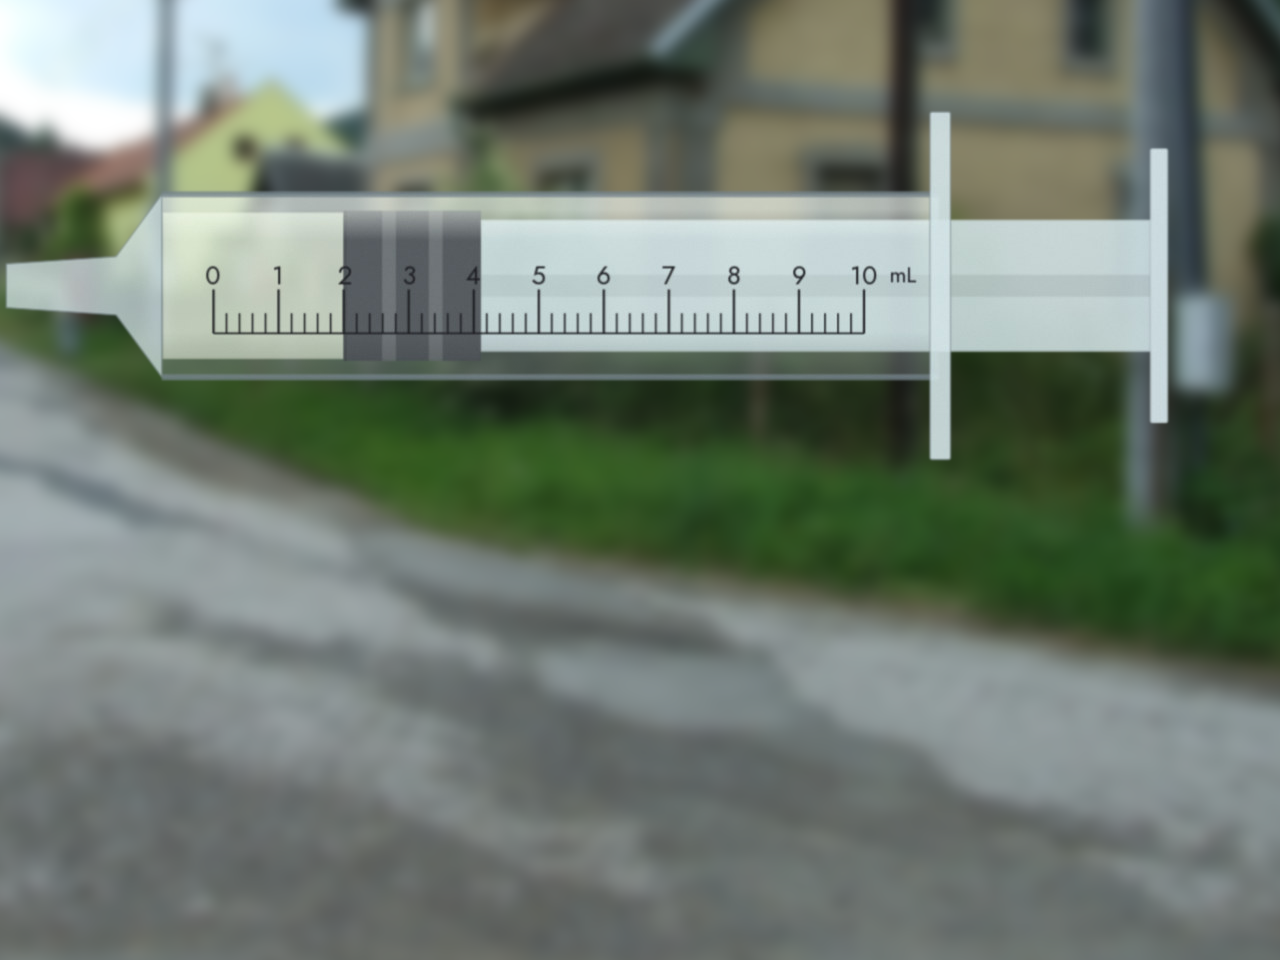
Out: 2 mL
